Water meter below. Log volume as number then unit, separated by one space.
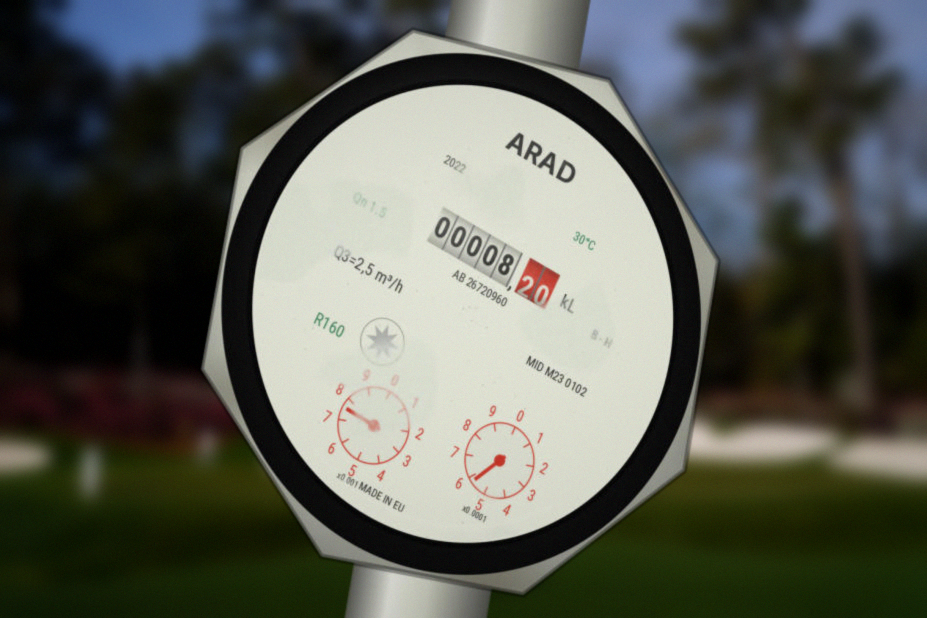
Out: 8.1975 kL
